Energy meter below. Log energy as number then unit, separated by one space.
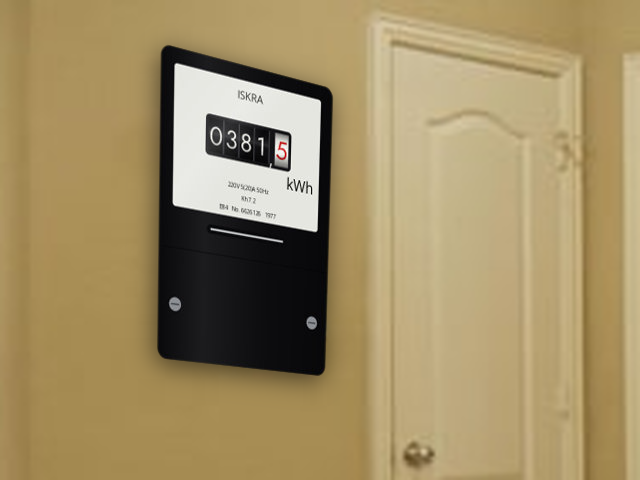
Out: 381.5 kWh
